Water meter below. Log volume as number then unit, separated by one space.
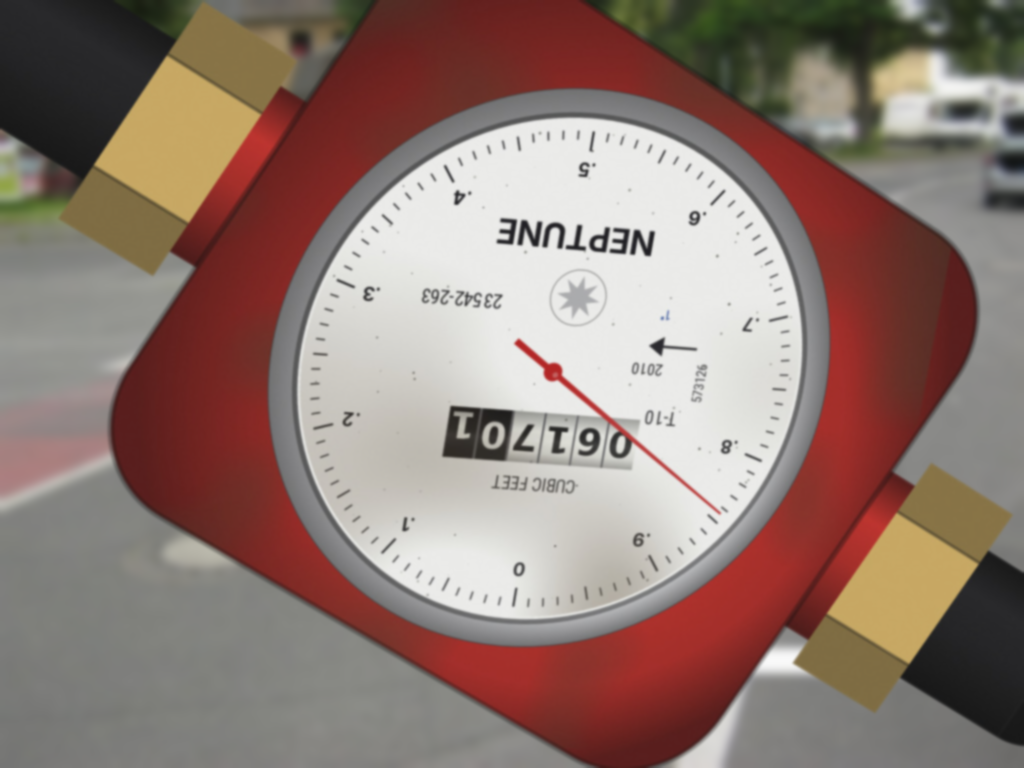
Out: 61700.84 ft³
